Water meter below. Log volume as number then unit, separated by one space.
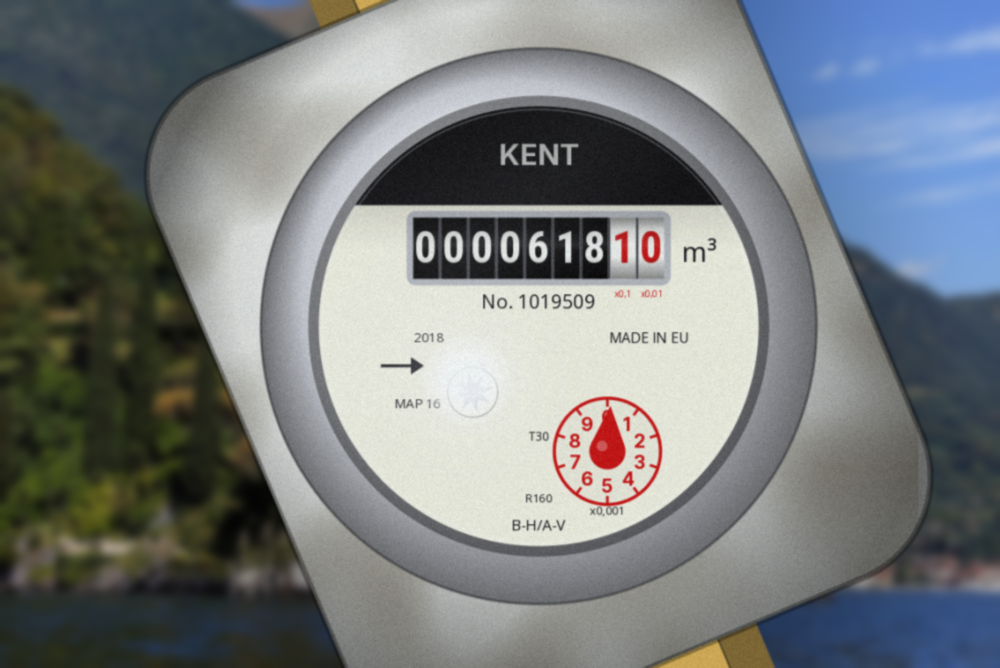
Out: 618.100 m³
